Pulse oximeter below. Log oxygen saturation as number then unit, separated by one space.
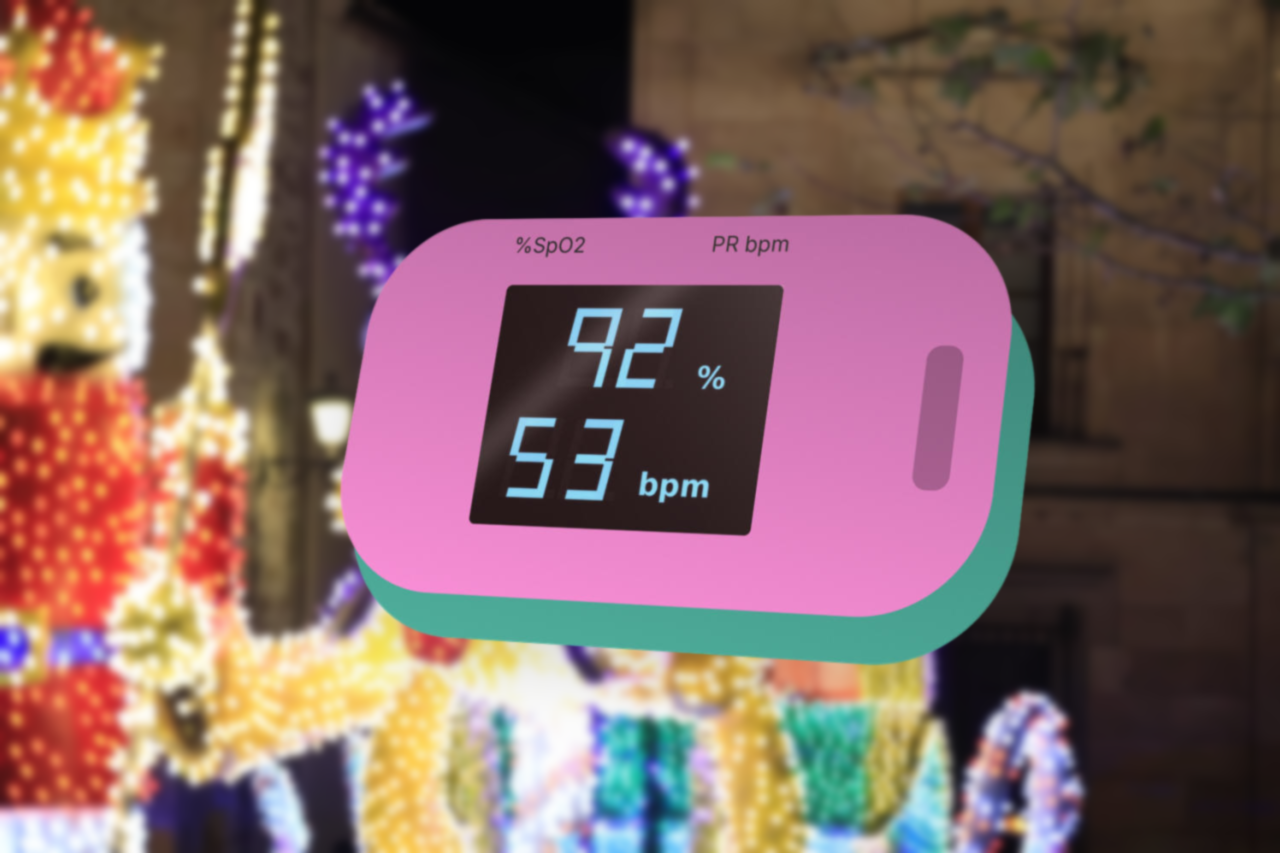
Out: 92 %
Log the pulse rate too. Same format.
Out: 53 bpm
